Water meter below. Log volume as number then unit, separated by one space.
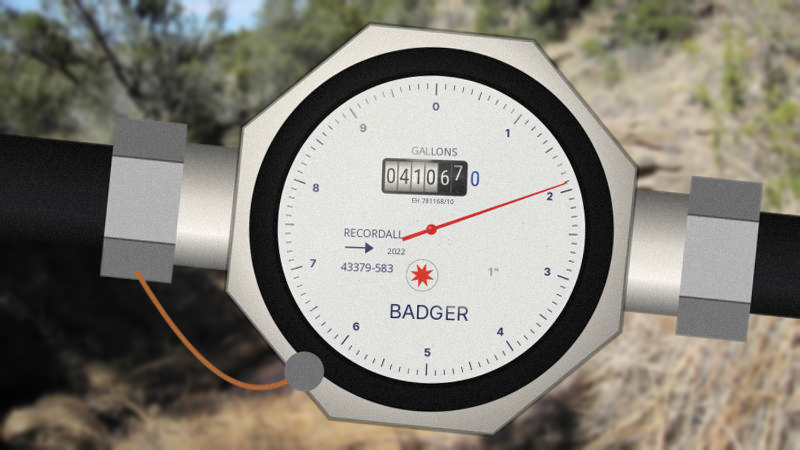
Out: 410671.9 gal
